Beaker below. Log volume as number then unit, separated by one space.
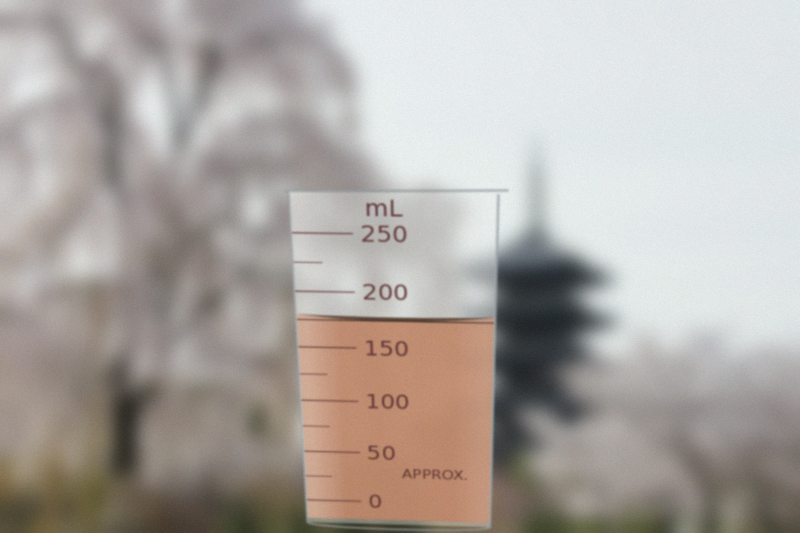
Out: 175 mL
